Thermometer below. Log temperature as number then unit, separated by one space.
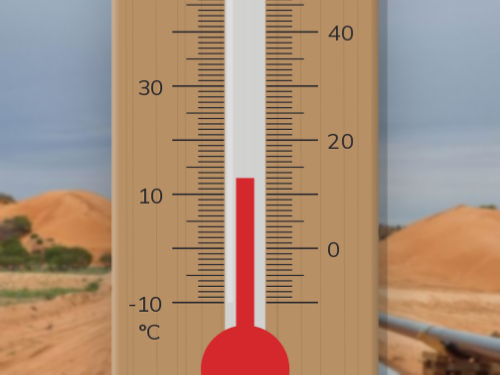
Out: 13 °C
